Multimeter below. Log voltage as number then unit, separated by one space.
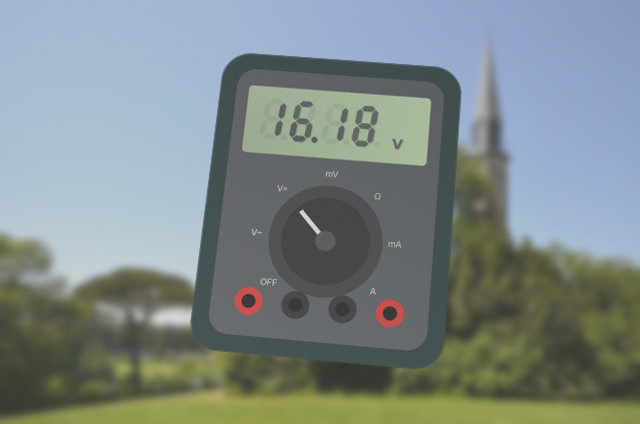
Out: 16.18 V
